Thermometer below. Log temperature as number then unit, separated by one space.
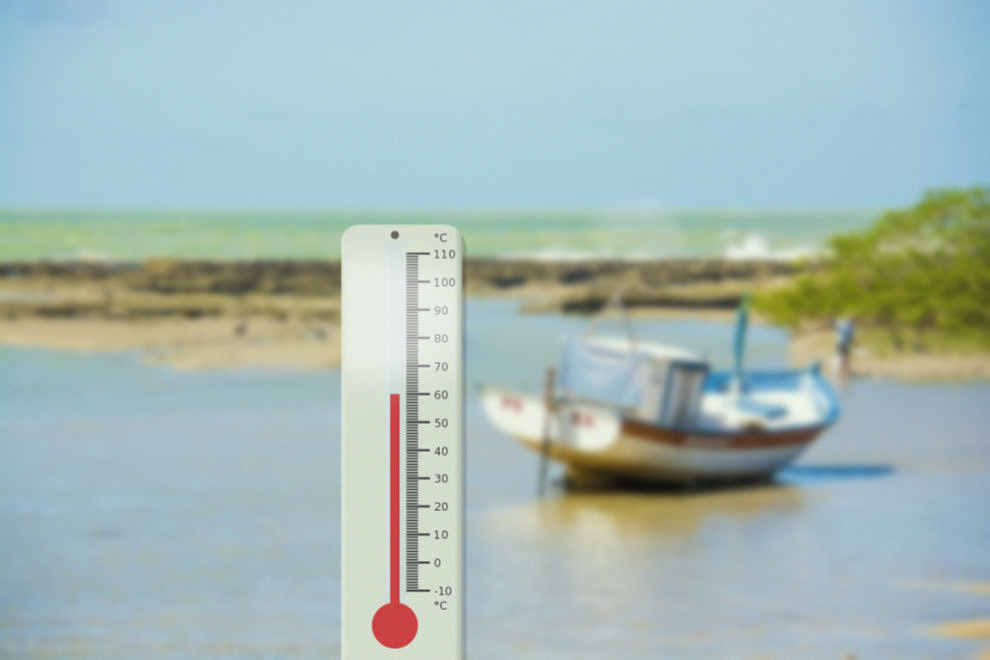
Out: 60 °C
